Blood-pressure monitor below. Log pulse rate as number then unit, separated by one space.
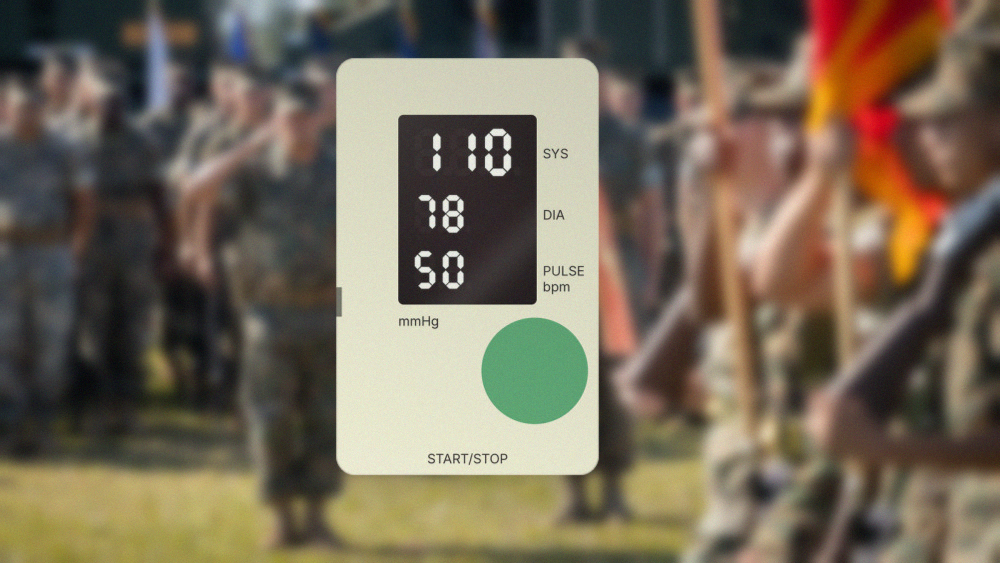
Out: 50 bpm
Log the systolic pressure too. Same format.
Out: 110 mmHg
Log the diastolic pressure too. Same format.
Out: 78 mmHg
